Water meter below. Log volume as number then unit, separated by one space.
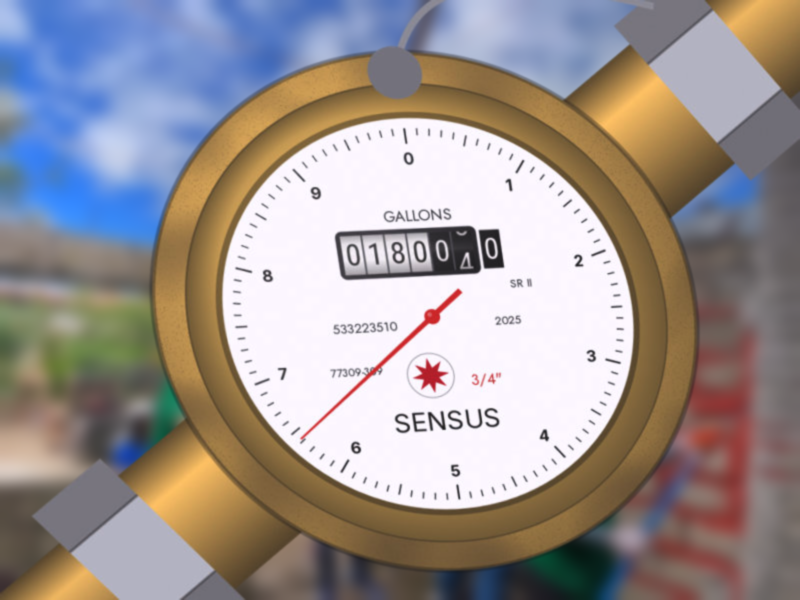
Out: 180036.4 gal
